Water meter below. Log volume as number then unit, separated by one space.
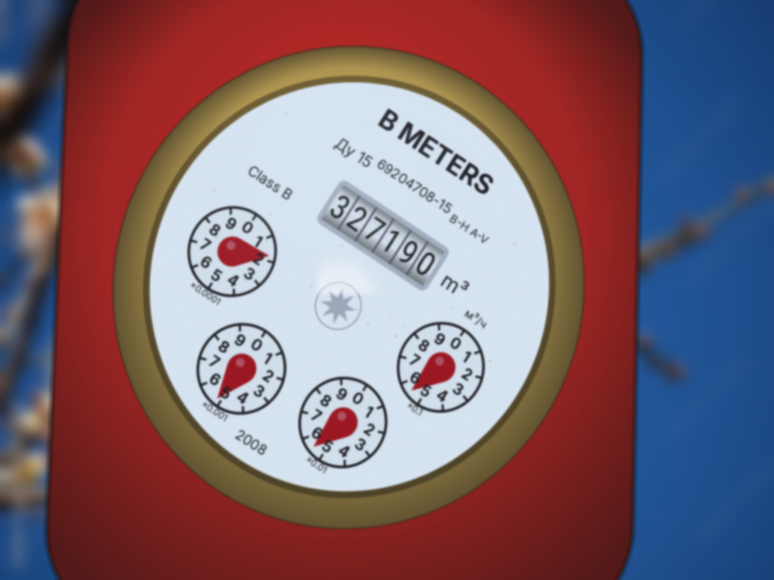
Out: 327190.5551 m³
